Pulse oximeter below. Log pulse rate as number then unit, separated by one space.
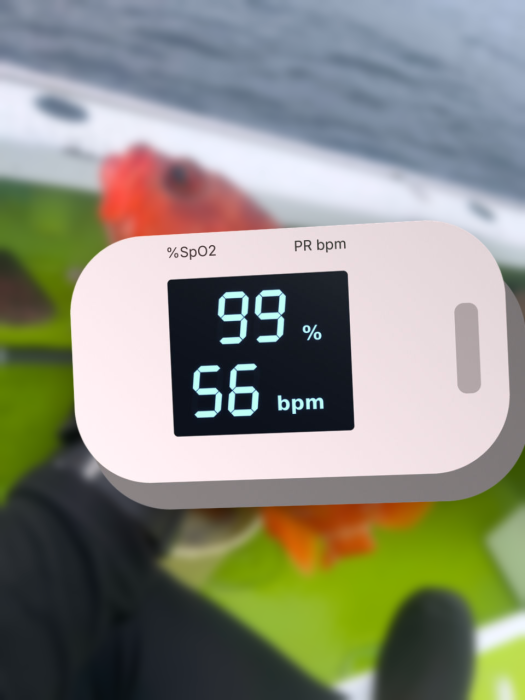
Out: 56 bpm
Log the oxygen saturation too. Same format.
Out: 99 %
